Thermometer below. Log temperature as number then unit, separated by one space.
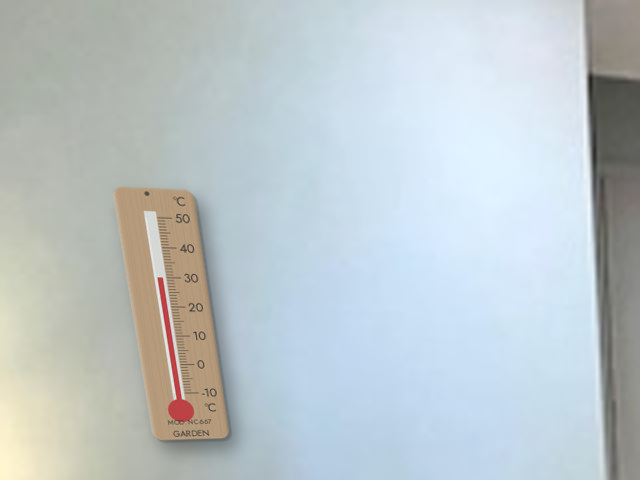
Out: 30 °C
